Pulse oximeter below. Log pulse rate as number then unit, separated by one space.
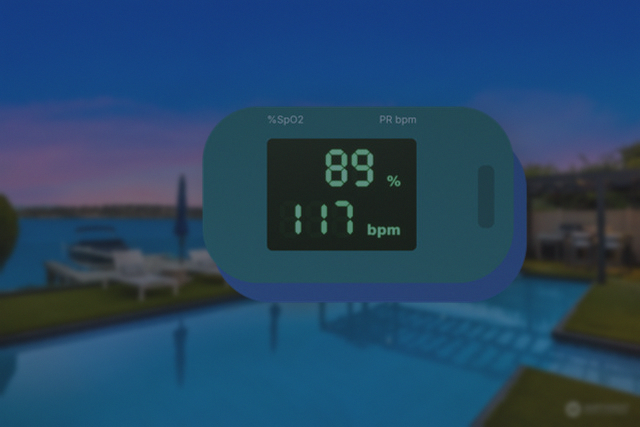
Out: 117 bpm
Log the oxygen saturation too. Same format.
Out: 89 %
